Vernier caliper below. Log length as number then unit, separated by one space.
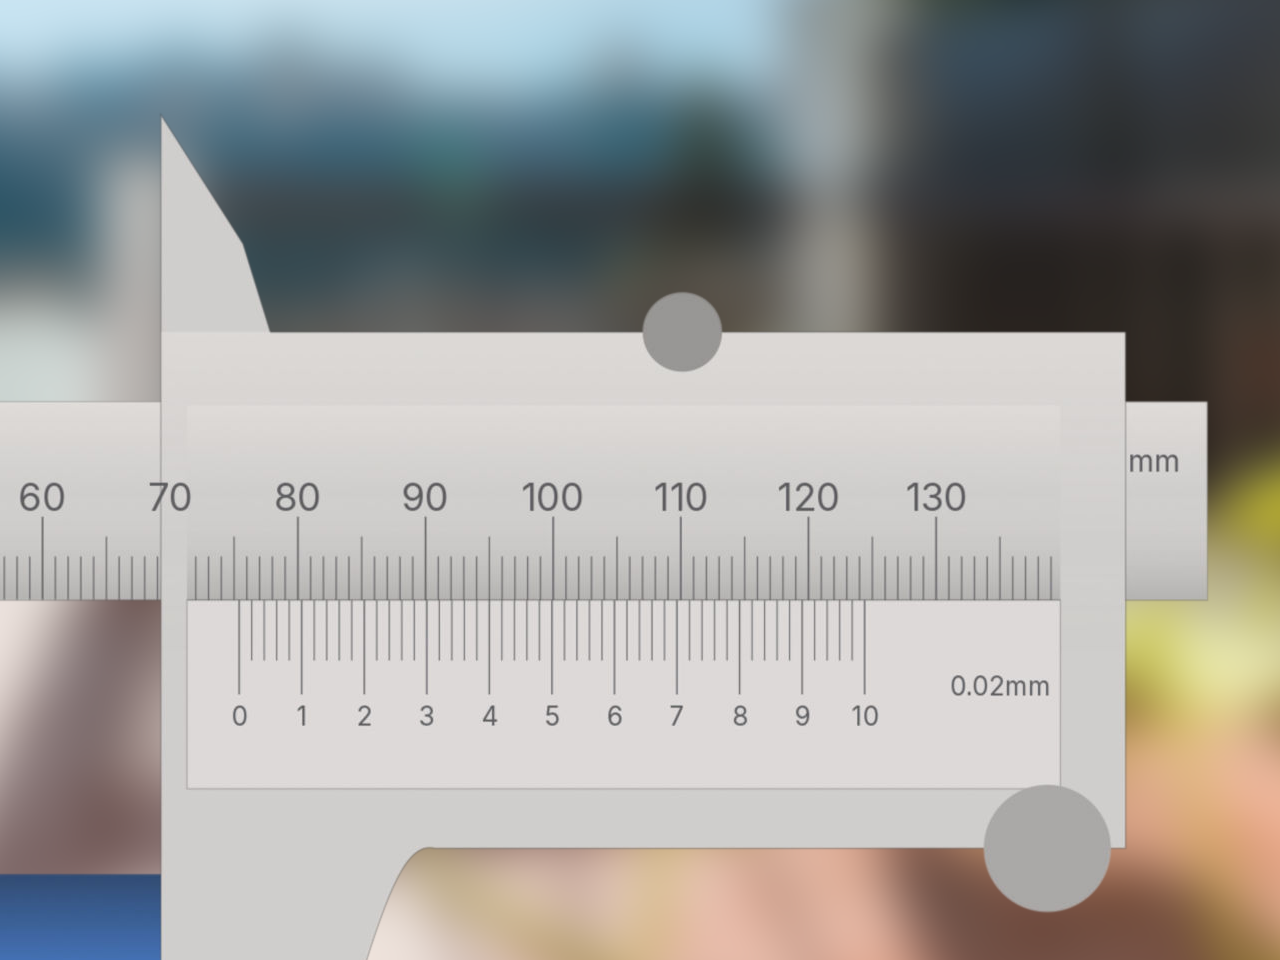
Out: 75.4 mm
